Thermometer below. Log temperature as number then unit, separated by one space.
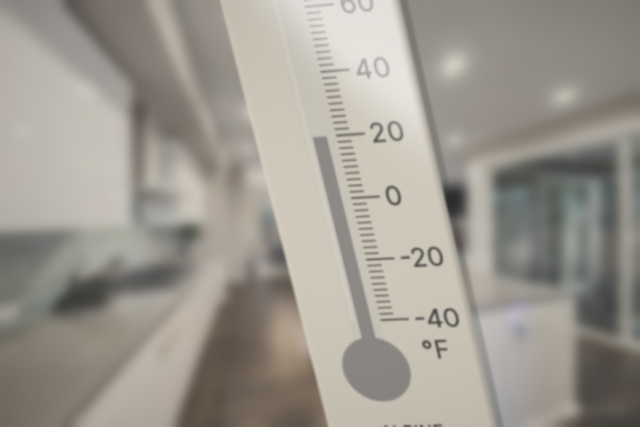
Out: 20 °F
